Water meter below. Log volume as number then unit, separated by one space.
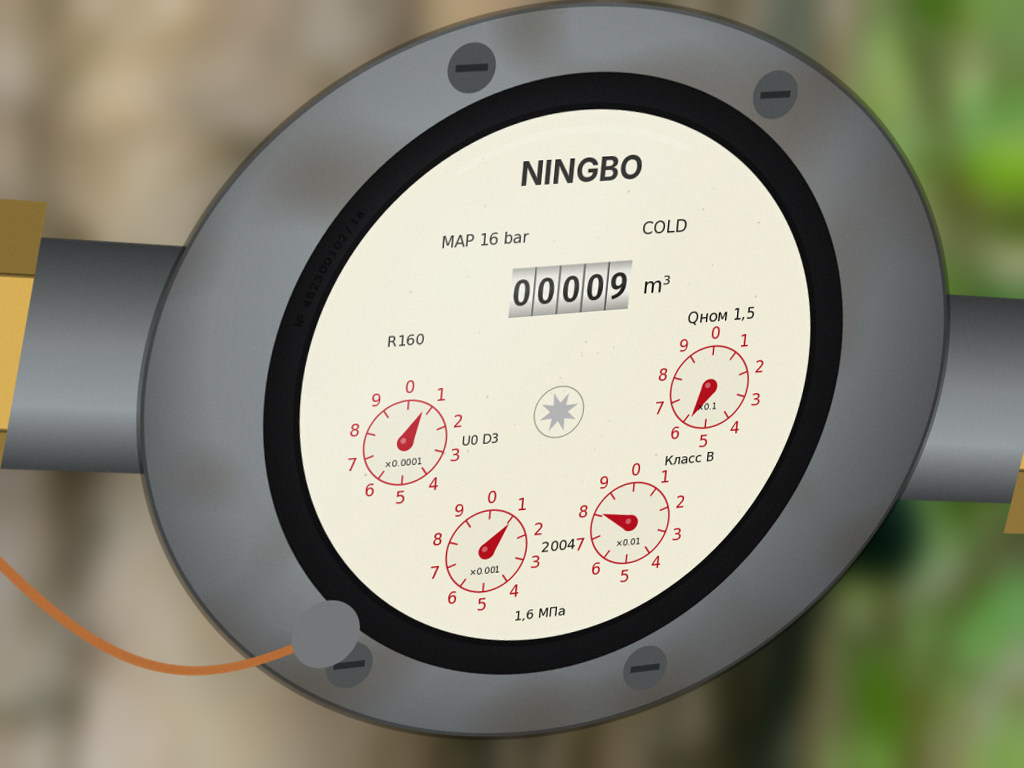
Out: 9.5810 m³
